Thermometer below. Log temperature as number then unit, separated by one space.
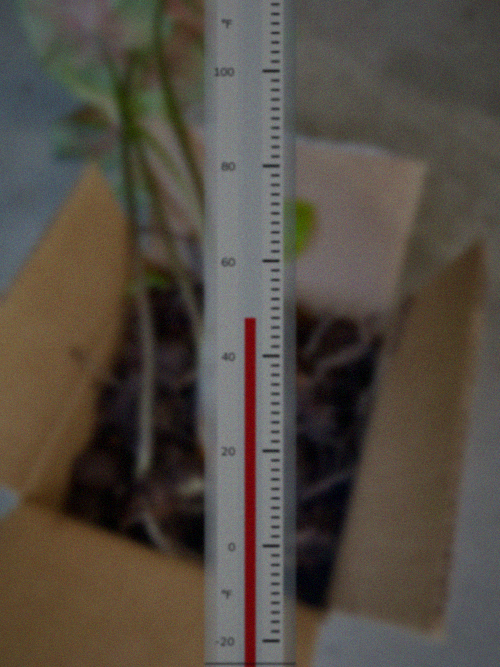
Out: 48 °F
